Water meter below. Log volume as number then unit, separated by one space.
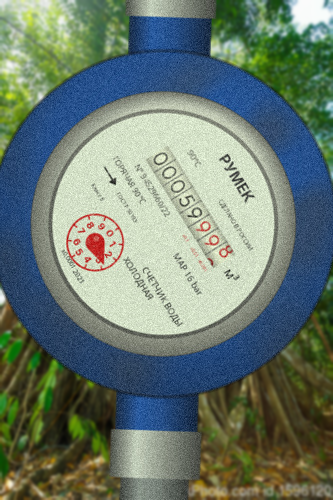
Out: 59.9982 m³
